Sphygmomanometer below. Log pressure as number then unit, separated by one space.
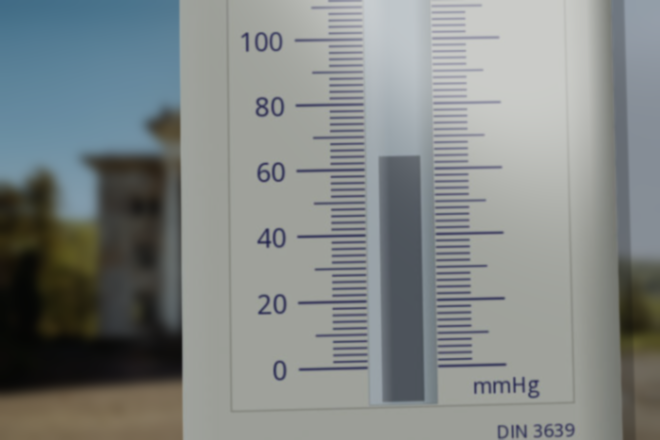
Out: 64 mmHg
